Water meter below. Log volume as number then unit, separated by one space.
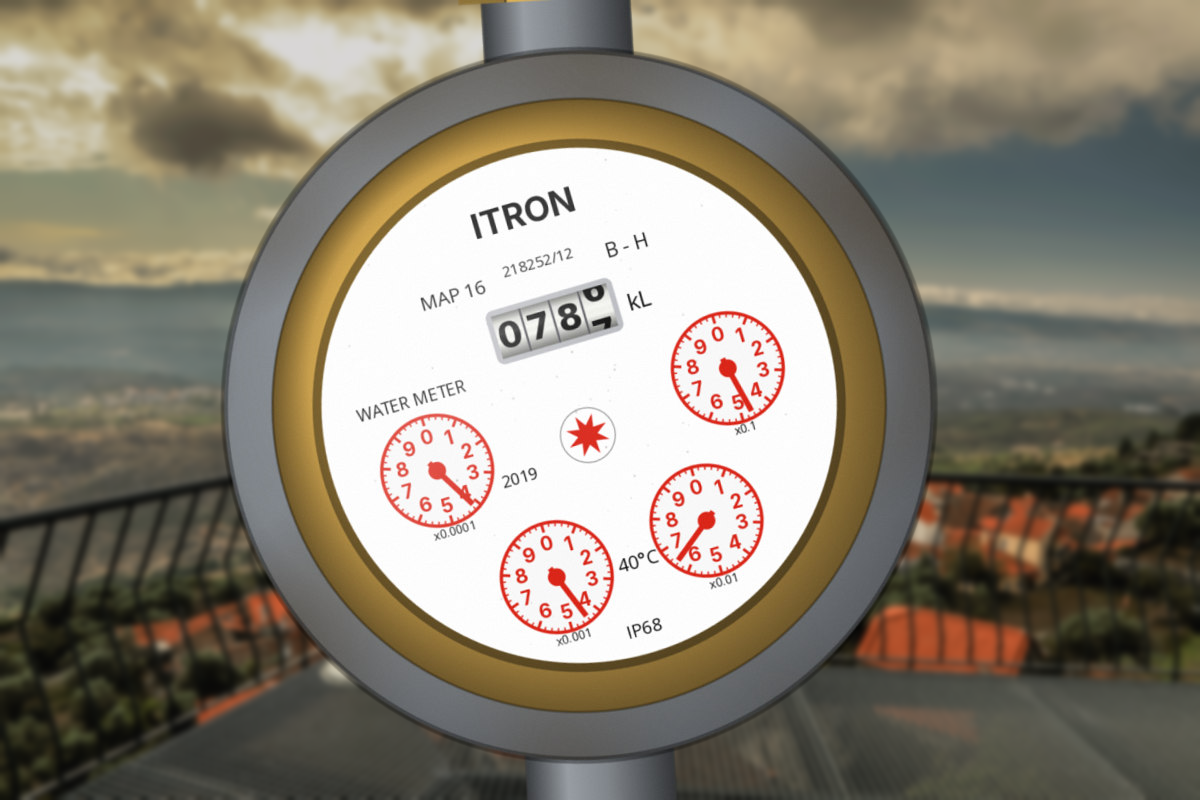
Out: 786.4644 kL
